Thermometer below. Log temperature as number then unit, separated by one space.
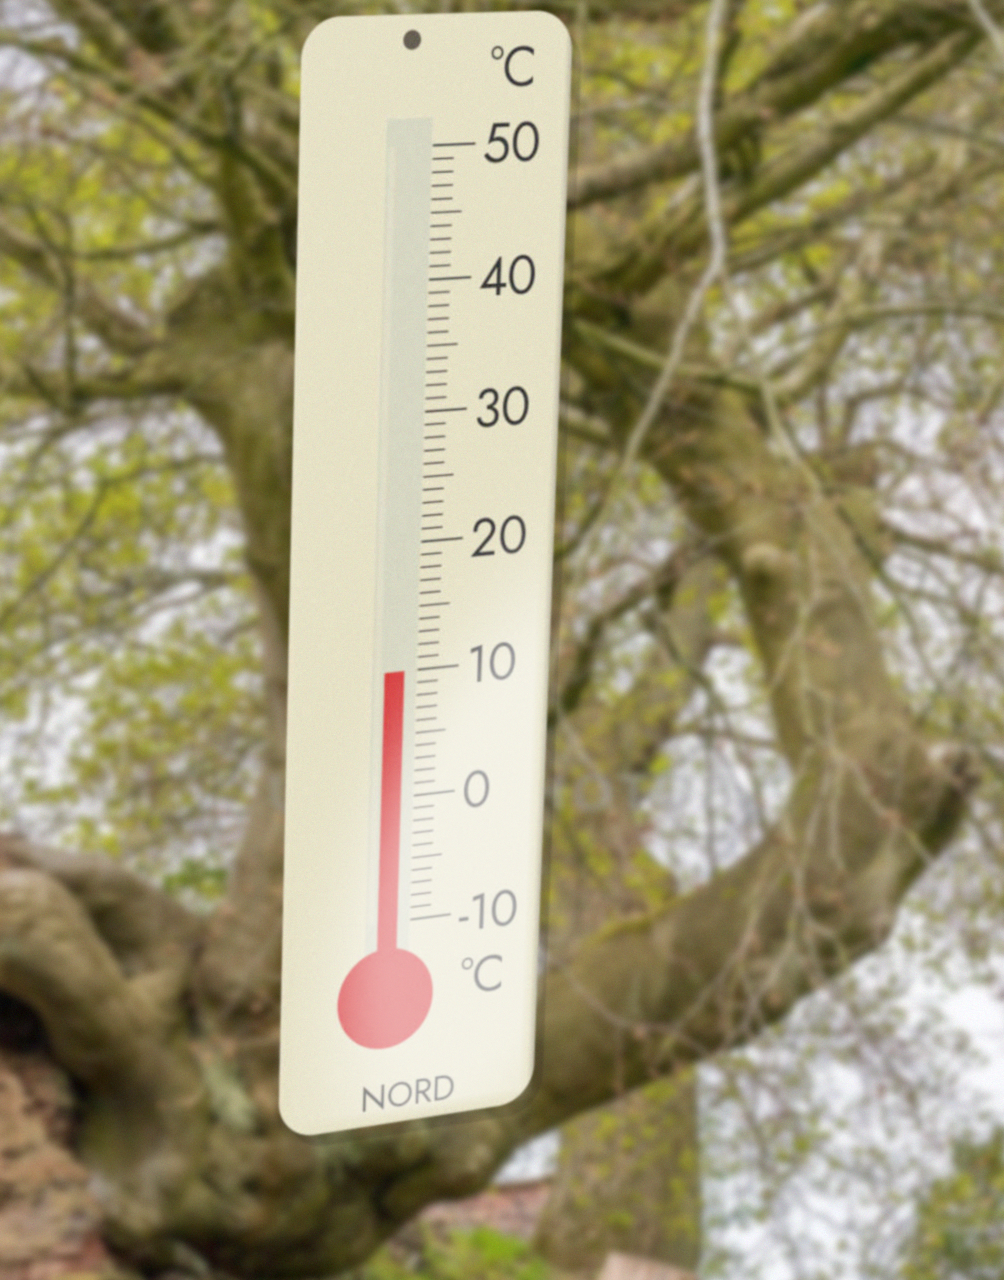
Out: 10 °C
